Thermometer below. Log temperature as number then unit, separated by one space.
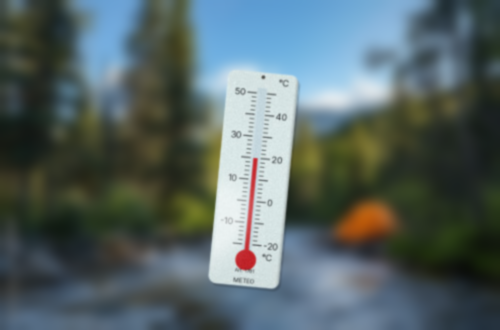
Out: 20 °C
